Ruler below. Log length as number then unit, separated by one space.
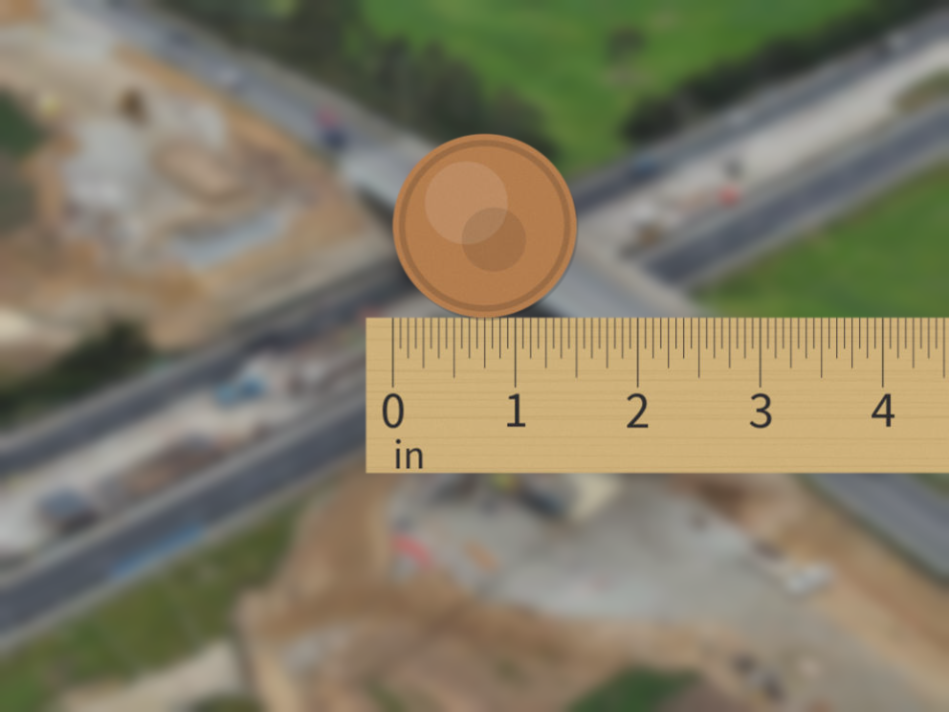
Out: 1.5 in
